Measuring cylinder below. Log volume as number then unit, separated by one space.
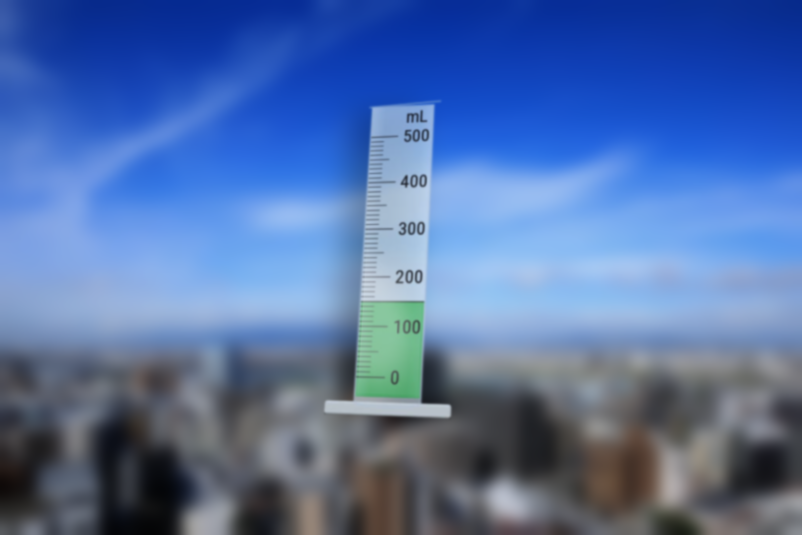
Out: 150 mL
